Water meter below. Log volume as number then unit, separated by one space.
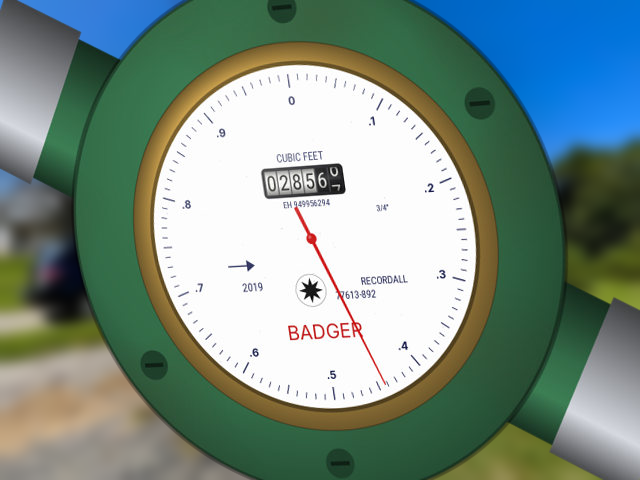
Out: 28566.44 ft³
